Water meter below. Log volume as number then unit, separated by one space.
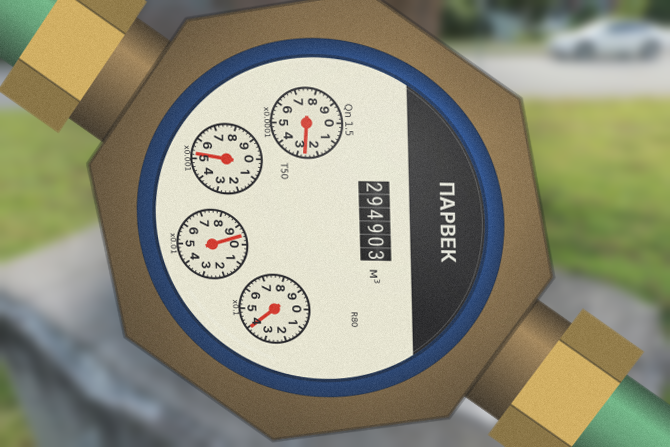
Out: 294903.3952 m³
